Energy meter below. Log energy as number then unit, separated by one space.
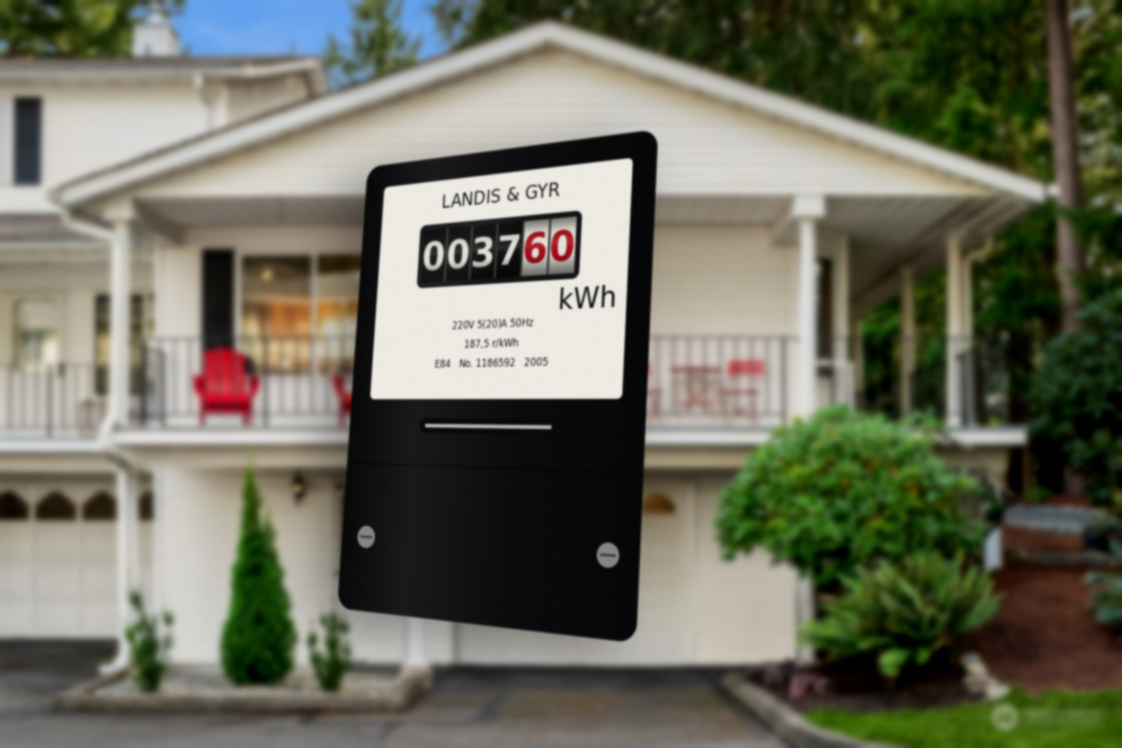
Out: 37.60 kWh
